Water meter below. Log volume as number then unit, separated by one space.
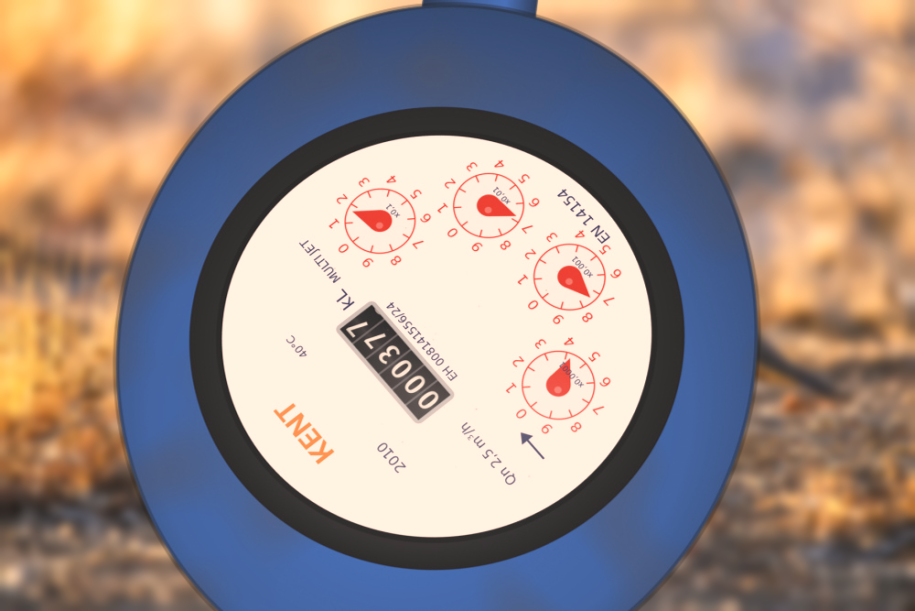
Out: 377.1674 kL
